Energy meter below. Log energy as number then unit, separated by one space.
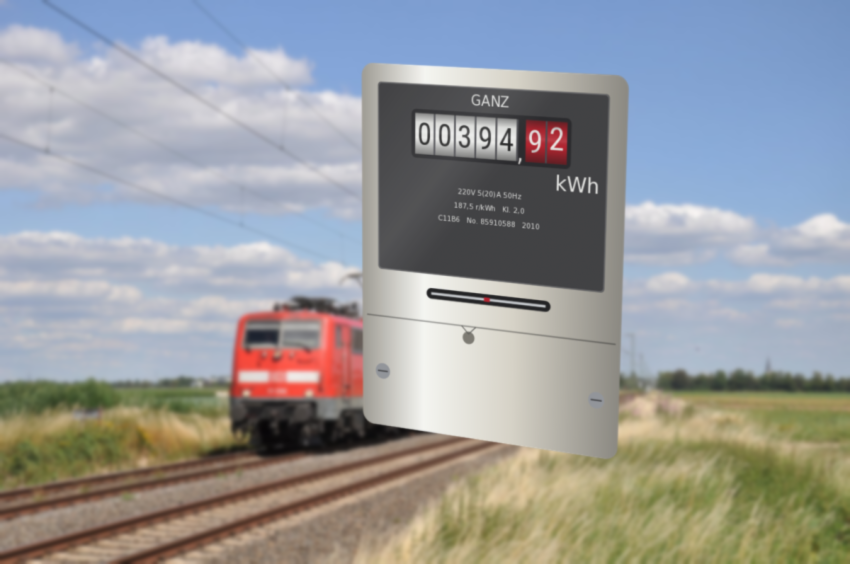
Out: 394.92 kWh
